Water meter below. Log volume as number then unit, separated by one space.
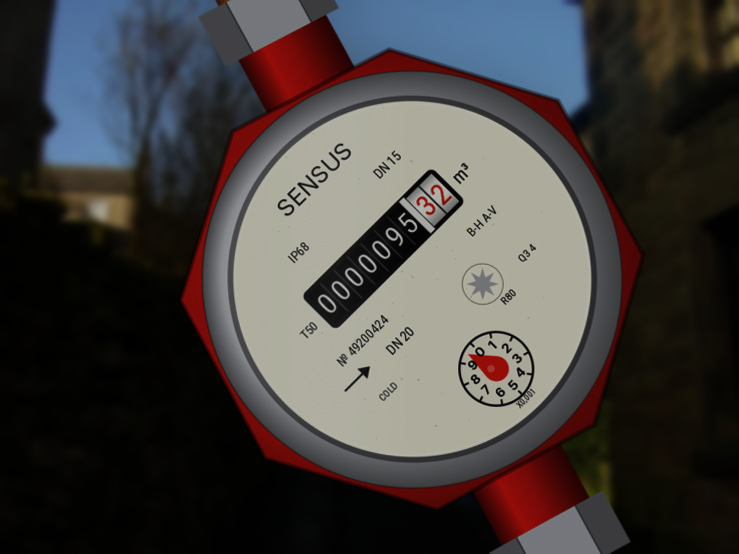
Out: 95.319 m³
